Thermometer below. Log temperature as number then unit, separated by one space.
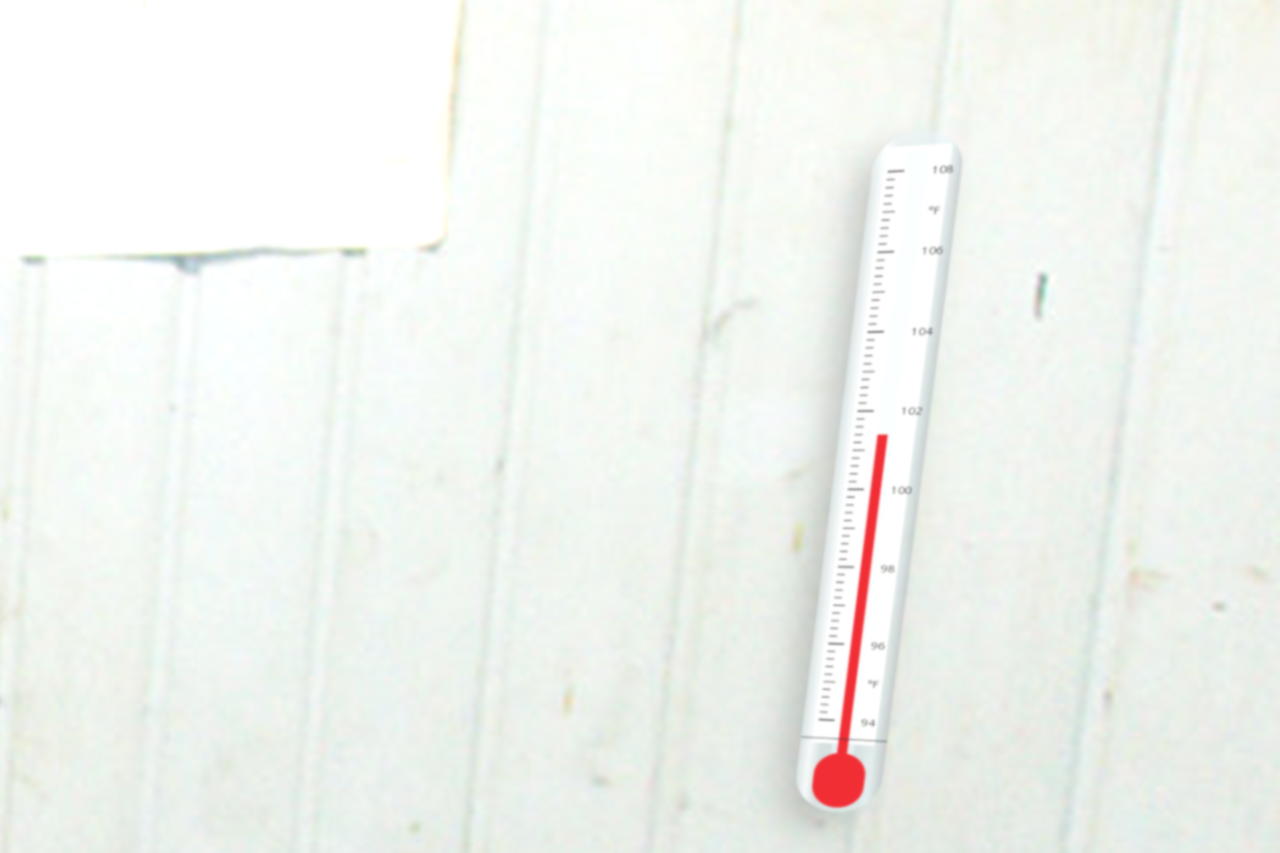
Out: 101.4 °F
